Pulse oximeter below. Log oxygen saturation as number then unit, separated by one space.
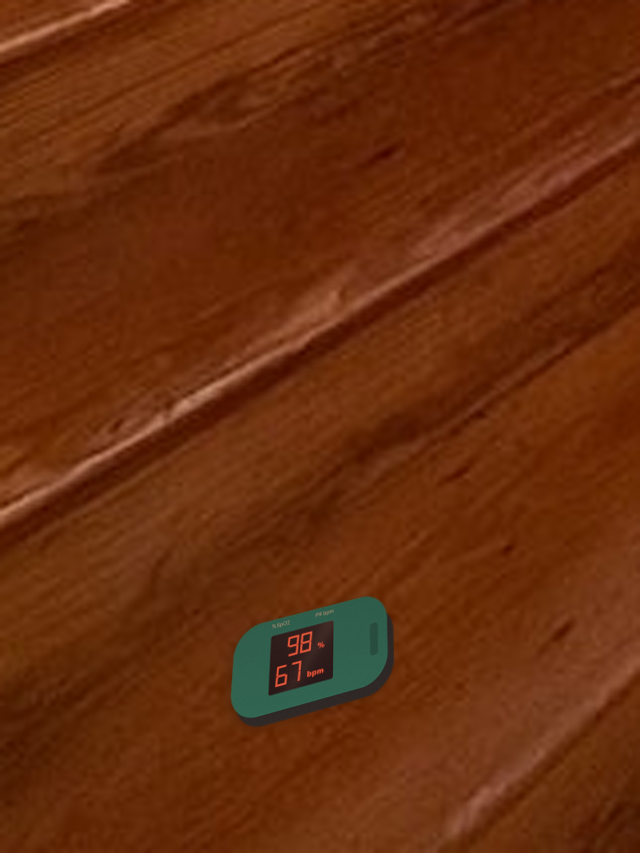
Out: 98 %
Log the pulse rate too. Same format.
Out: 67 bpm
